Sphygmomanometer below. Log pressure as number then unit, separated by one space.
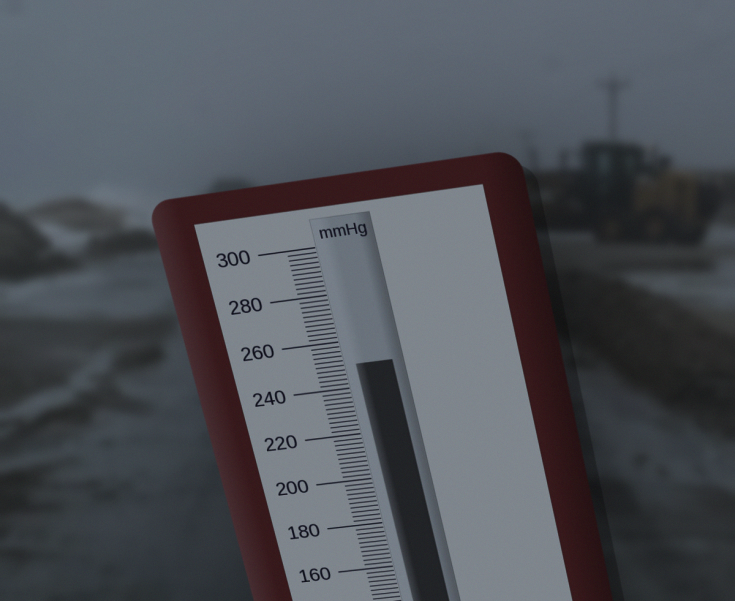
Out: 250 mmHg
